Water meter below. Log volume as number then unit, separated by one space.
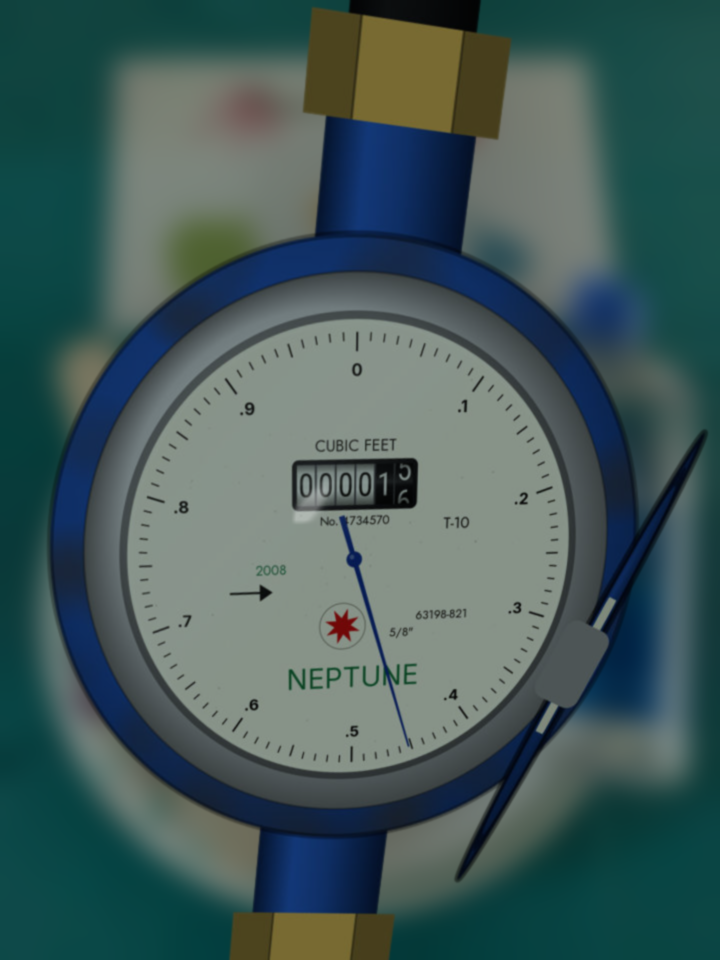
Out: 15.45 ft³
